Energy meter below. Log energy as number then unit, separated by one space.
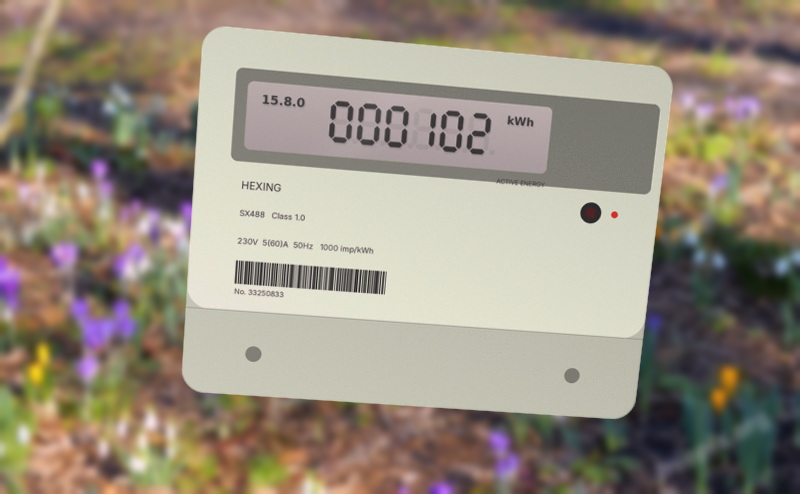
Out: 102 kWh
